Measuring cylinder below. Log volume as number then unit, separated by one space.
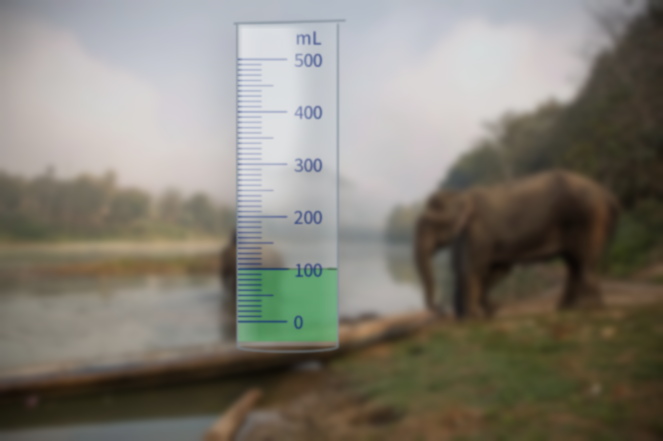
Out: 100 mL
